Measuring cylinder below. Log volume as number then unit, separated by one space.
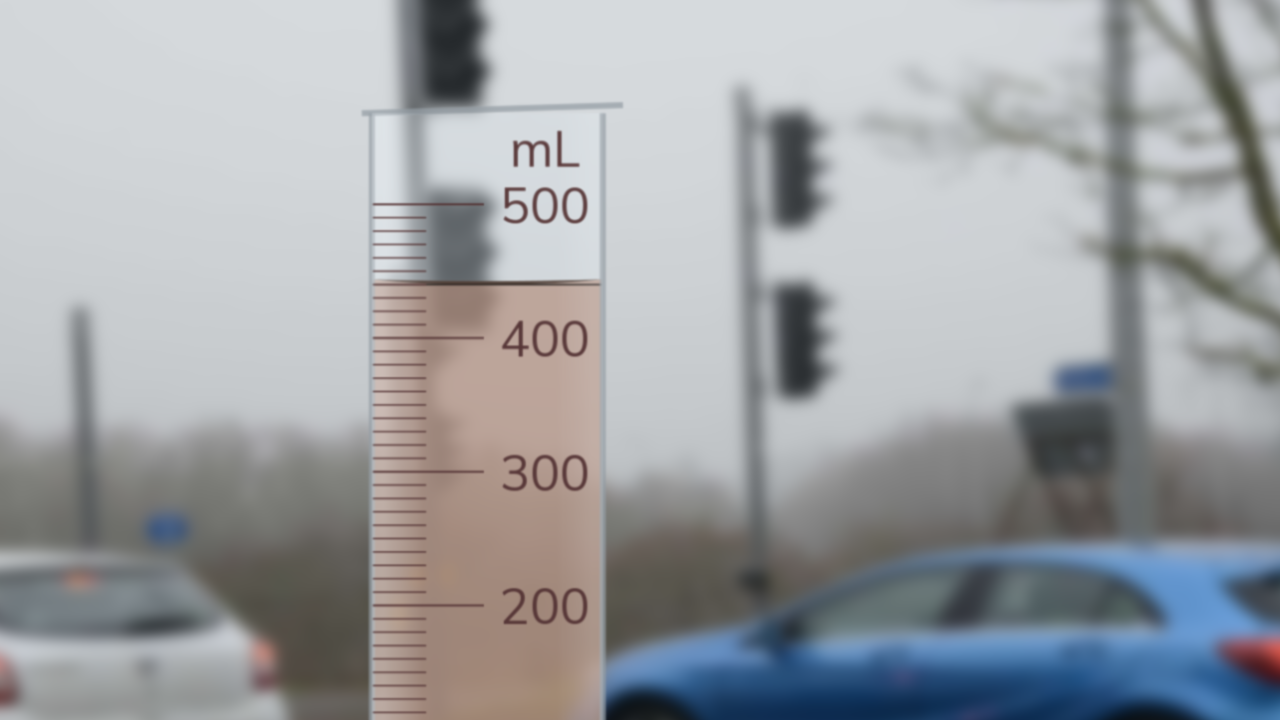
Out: 440 mL
